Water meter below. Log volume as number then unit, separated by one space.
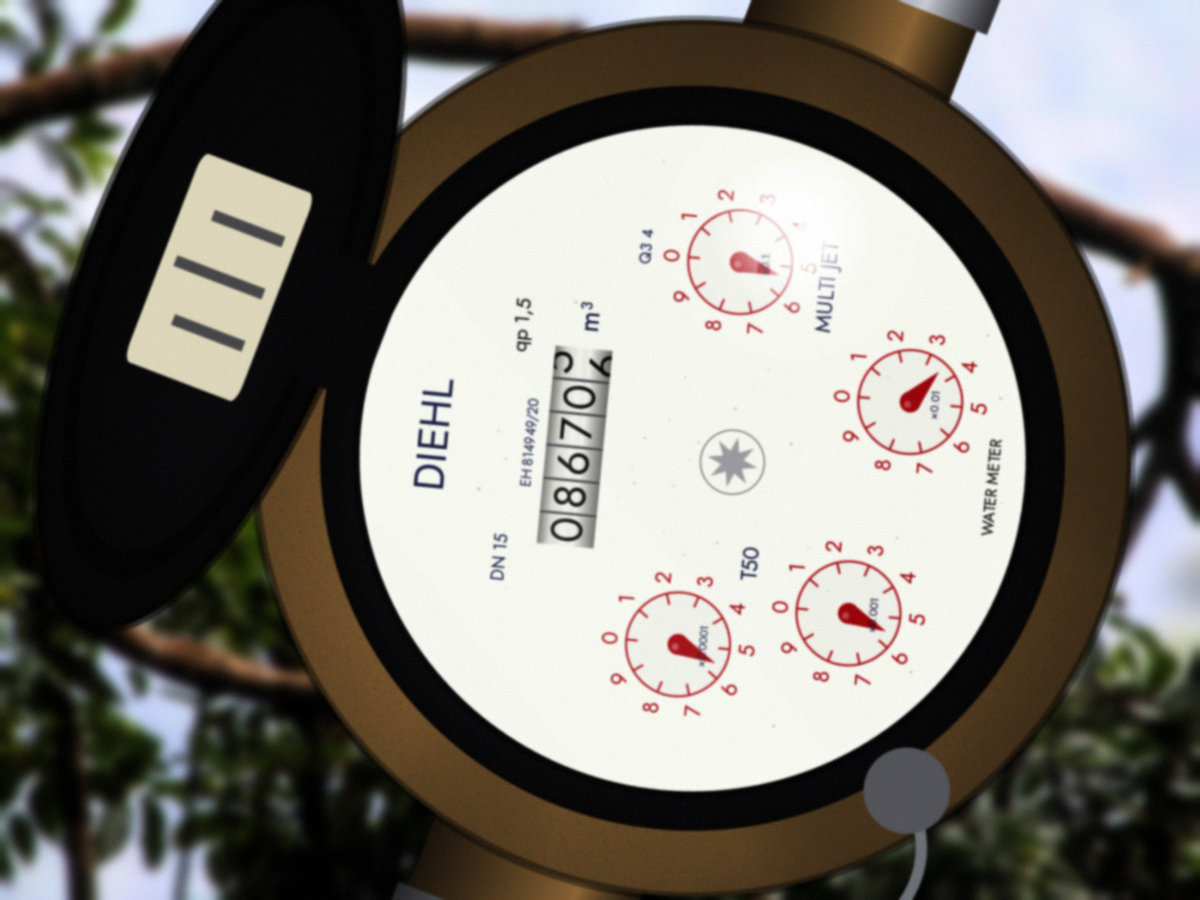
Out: 86705.5355 m³
